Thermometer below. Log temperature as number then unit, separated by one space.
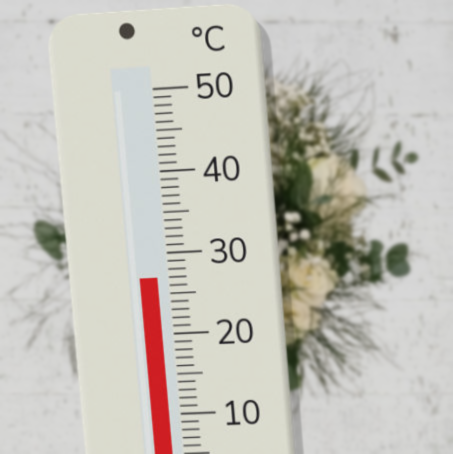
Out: 27 °C
